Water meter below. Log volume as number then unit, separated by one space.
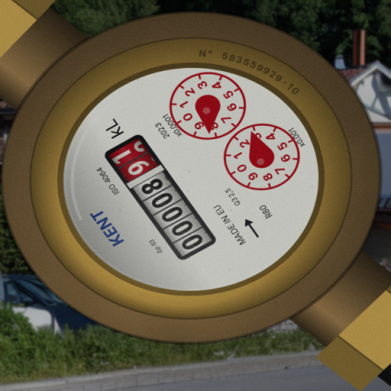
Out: 8.9128 kL
